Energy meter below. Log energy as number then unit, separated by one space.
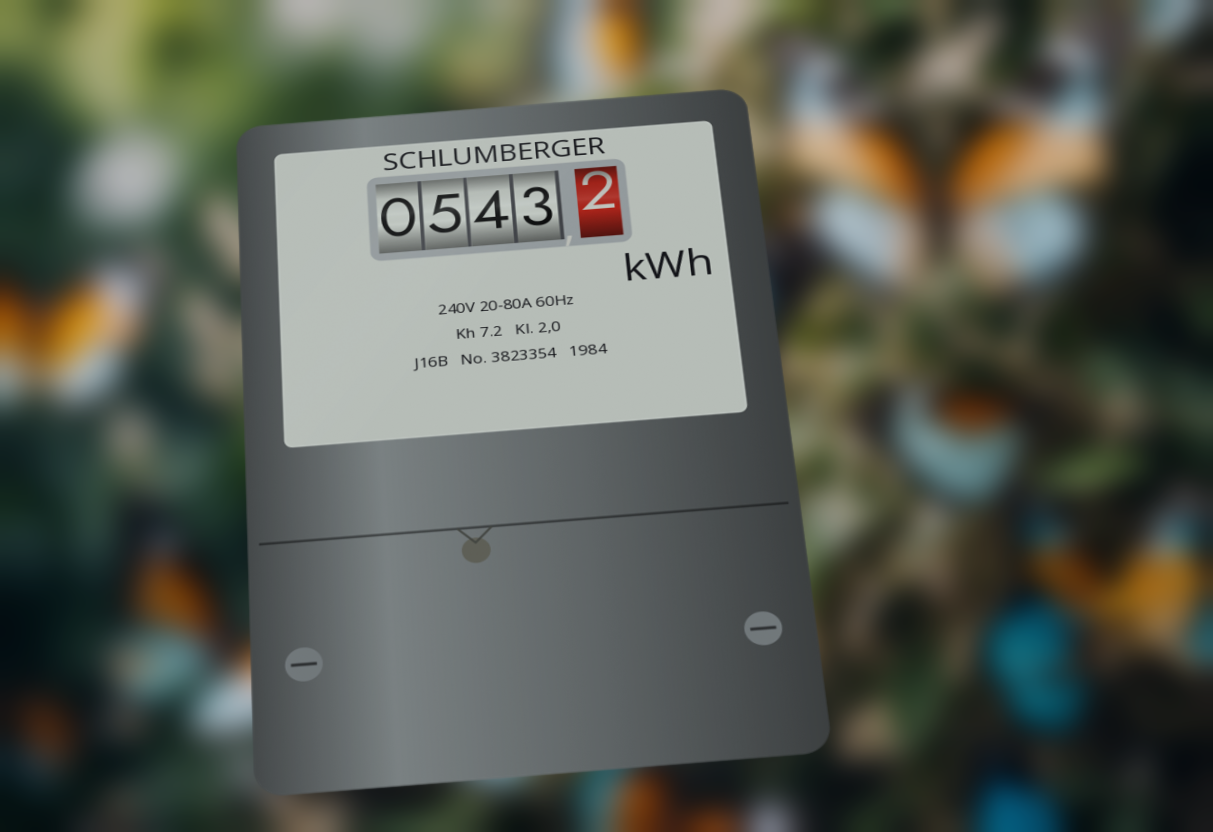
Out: 543.2 kWh
